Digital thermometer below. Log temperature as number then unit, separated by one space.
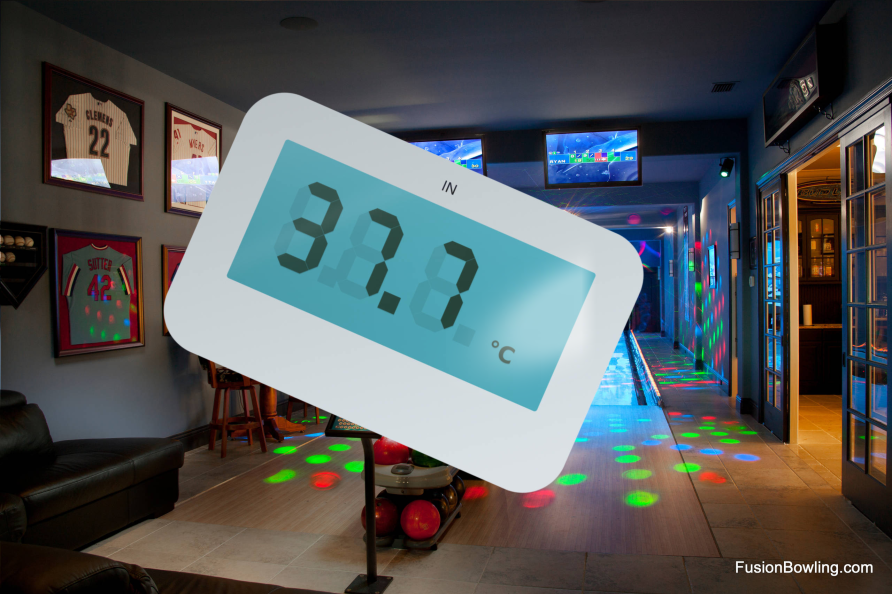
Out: 37.7 °C
